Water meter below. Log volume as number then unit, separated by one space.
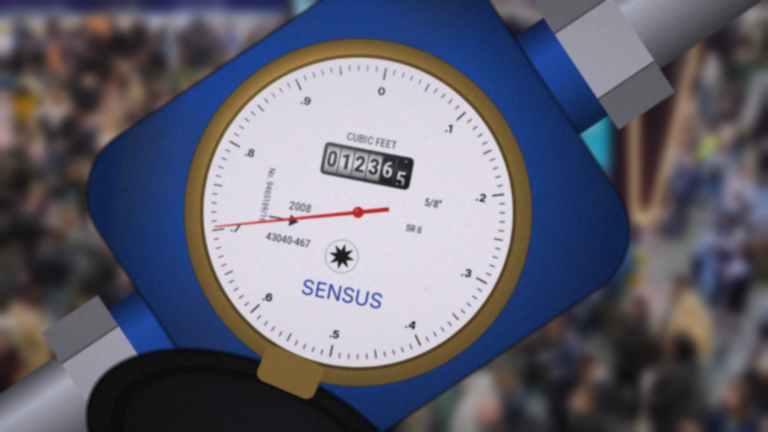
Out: 12364.70 ft³
